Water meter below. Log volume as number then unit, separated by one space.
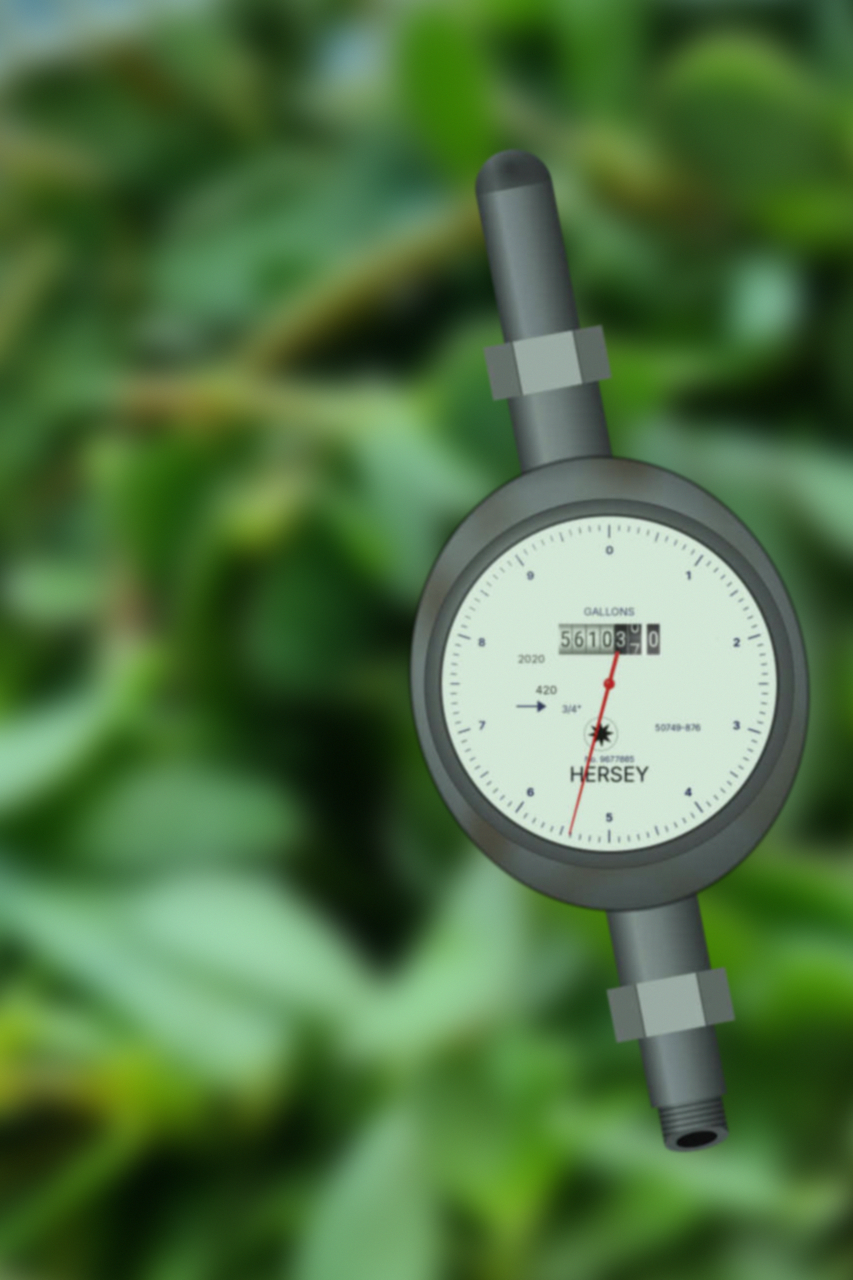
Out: 5610365.4 gal
